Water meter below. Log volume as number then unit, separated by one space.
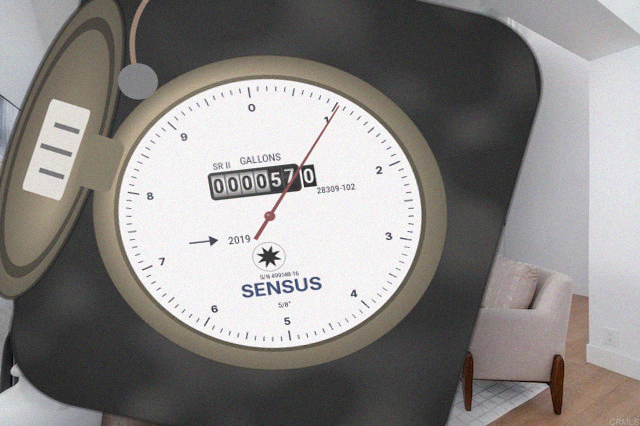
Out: 571.0 gal
